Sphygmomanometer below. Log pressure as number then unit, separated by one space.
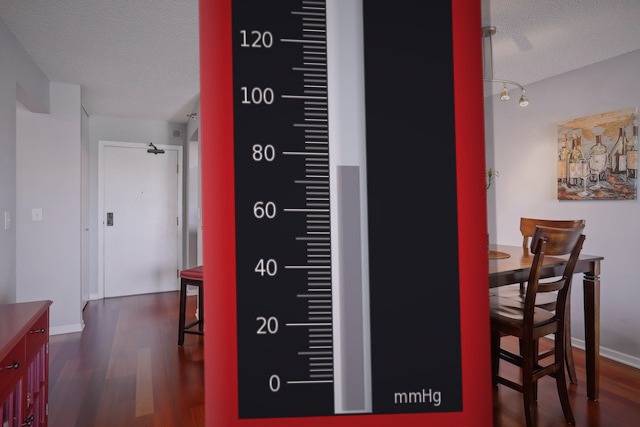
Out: 76 mmHg
